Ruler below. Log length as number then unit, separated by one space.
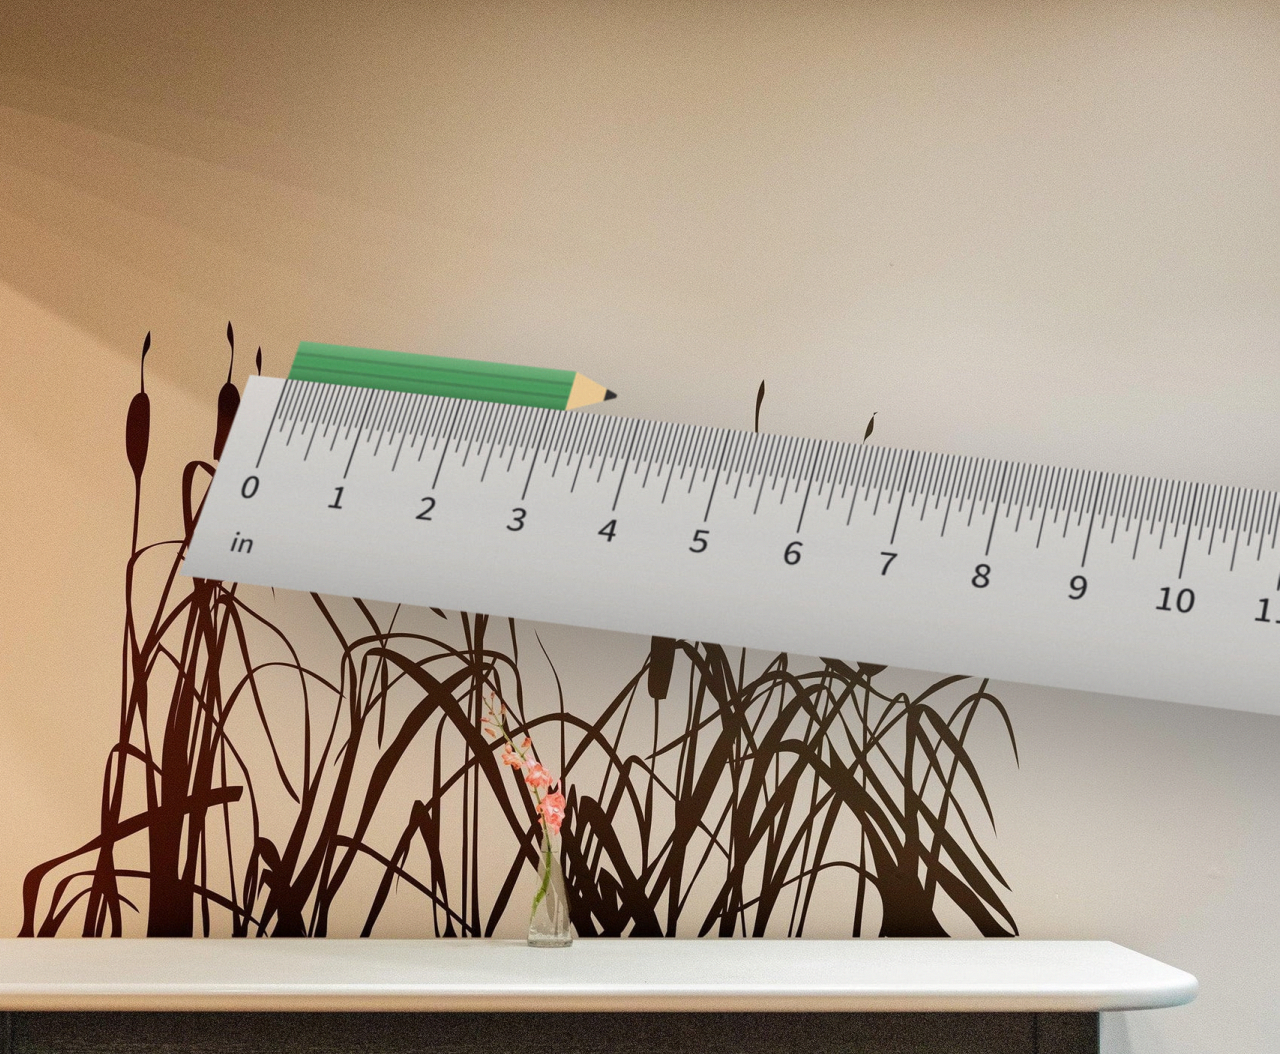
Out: 3.6875 in
